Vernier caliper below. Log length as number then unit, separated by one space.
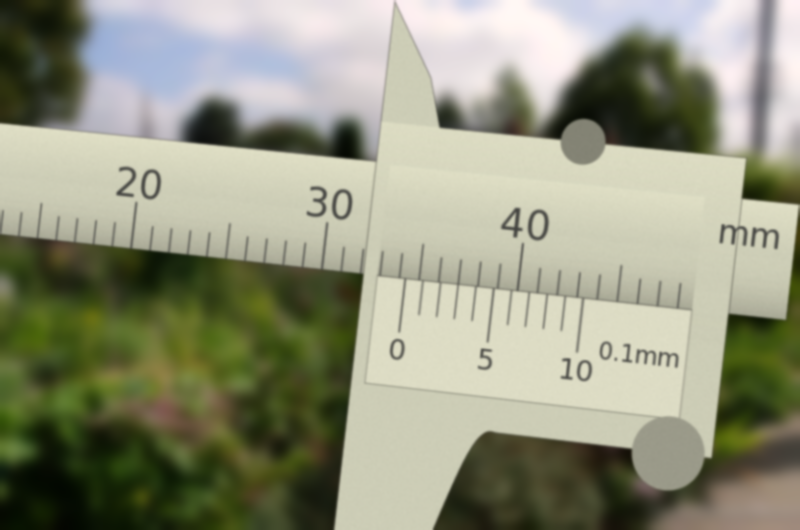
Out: 34.3 mm
